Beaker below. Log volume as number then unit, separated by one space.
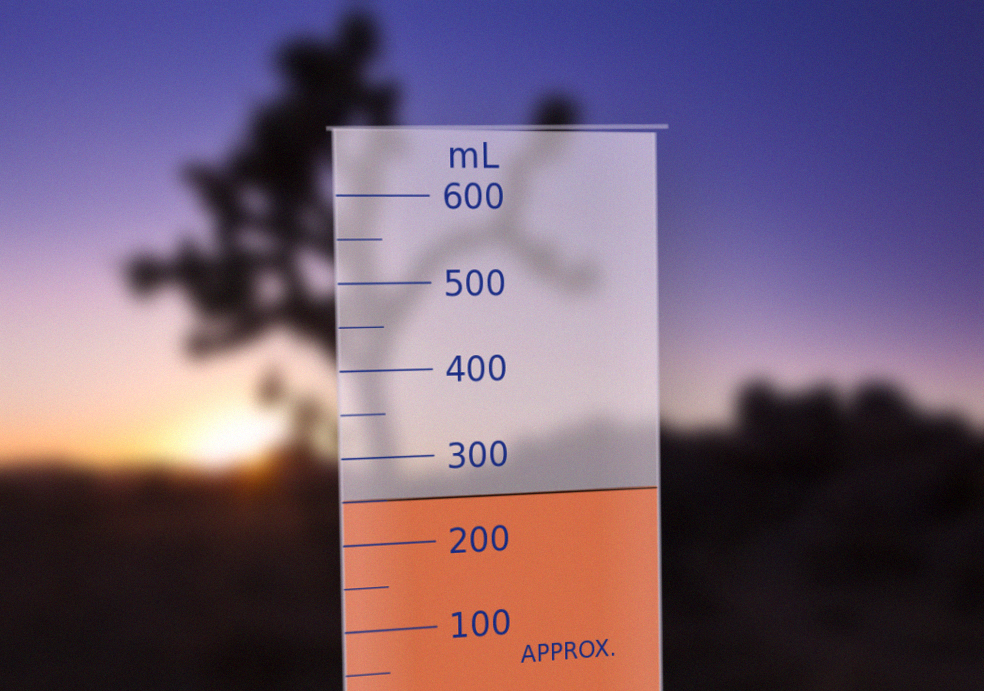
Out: 250 mL
